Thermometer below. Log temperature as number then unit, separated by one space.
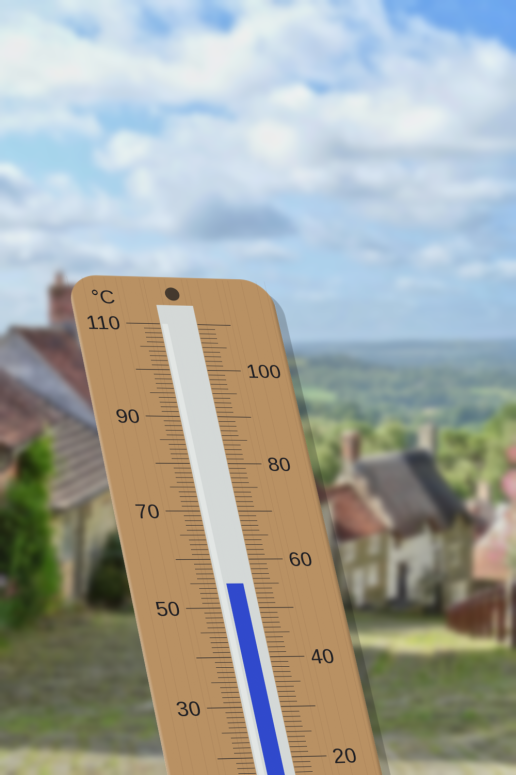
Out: 55 °C
